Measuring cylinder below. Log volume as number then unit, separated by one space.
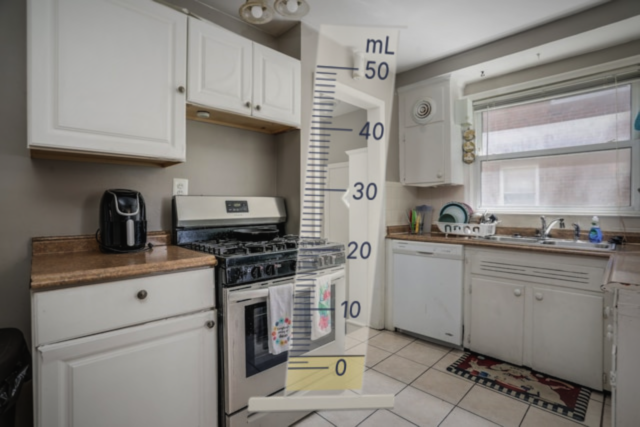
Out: 2 mL
